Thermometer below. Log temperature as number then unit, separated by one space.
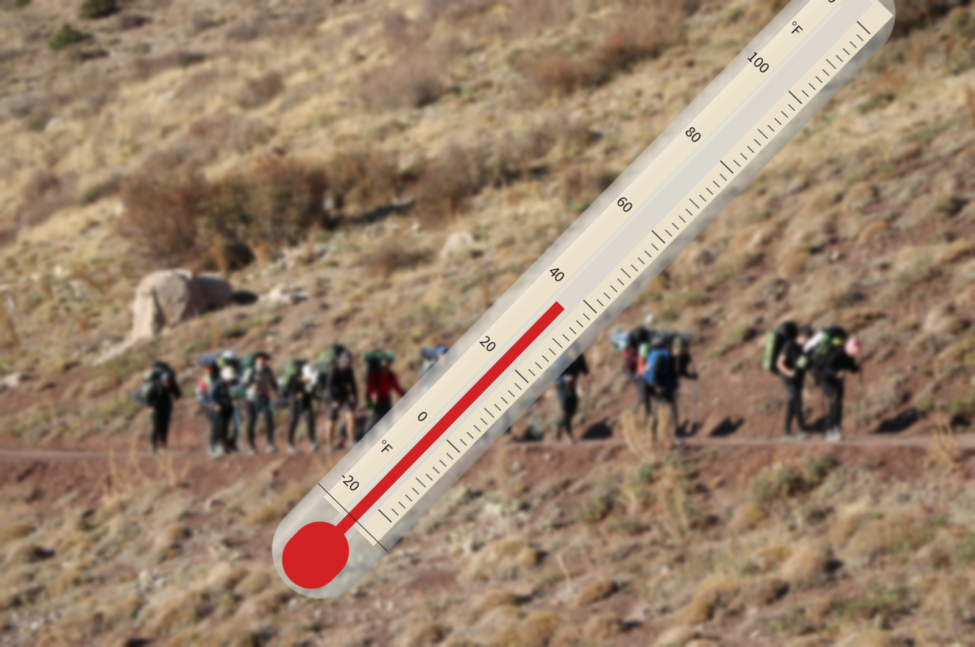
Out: 36 °F
